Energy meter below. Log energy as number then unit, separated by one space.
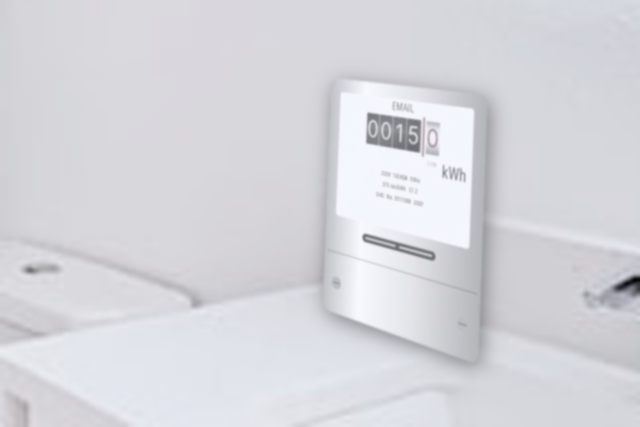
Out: 15.0 kWh
